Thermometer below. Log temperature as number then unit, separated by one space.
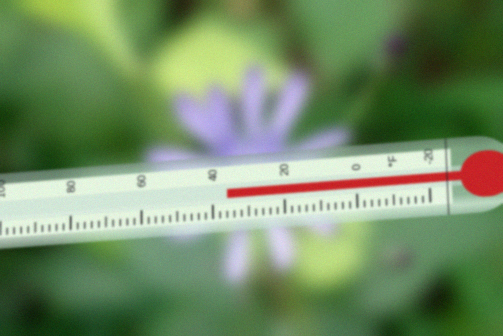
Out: 36 °F
